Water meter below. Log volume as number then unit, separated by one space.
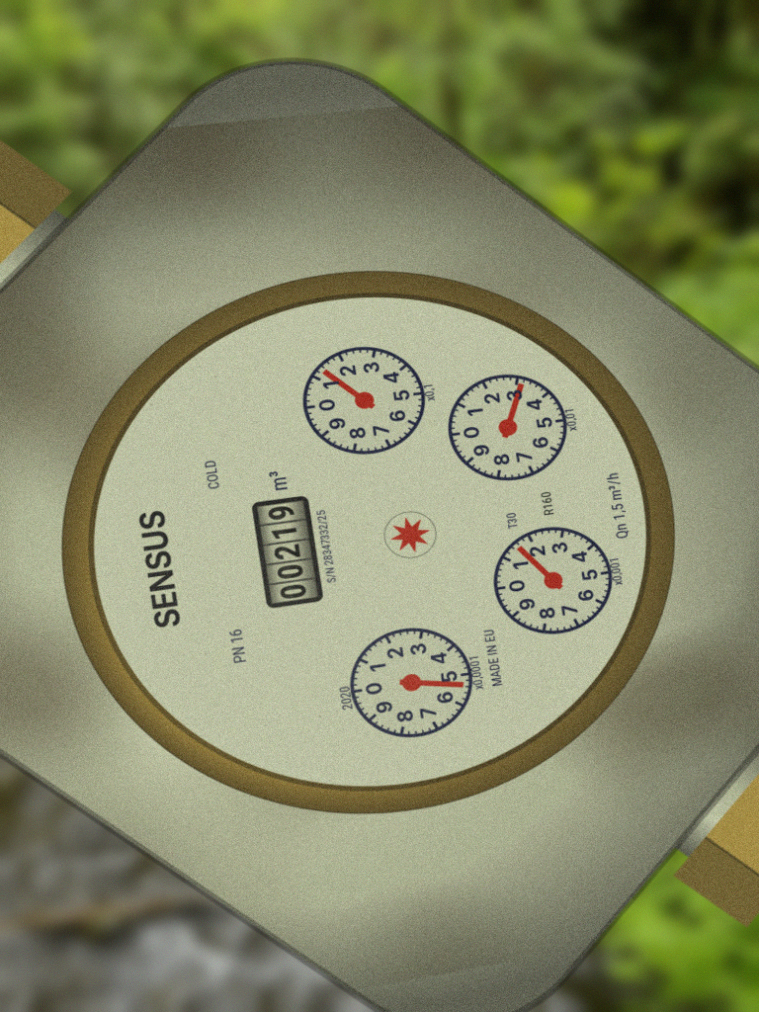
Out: 219.1315 m³
